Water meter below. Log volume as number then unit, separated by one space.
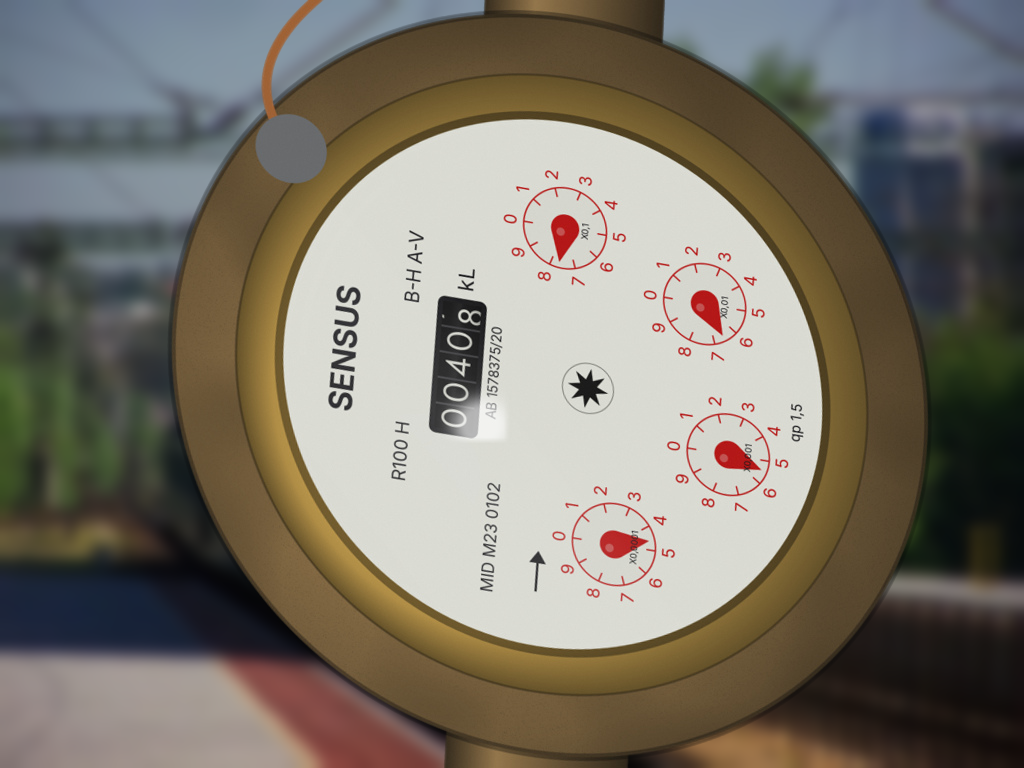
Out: 407.7654 kL
